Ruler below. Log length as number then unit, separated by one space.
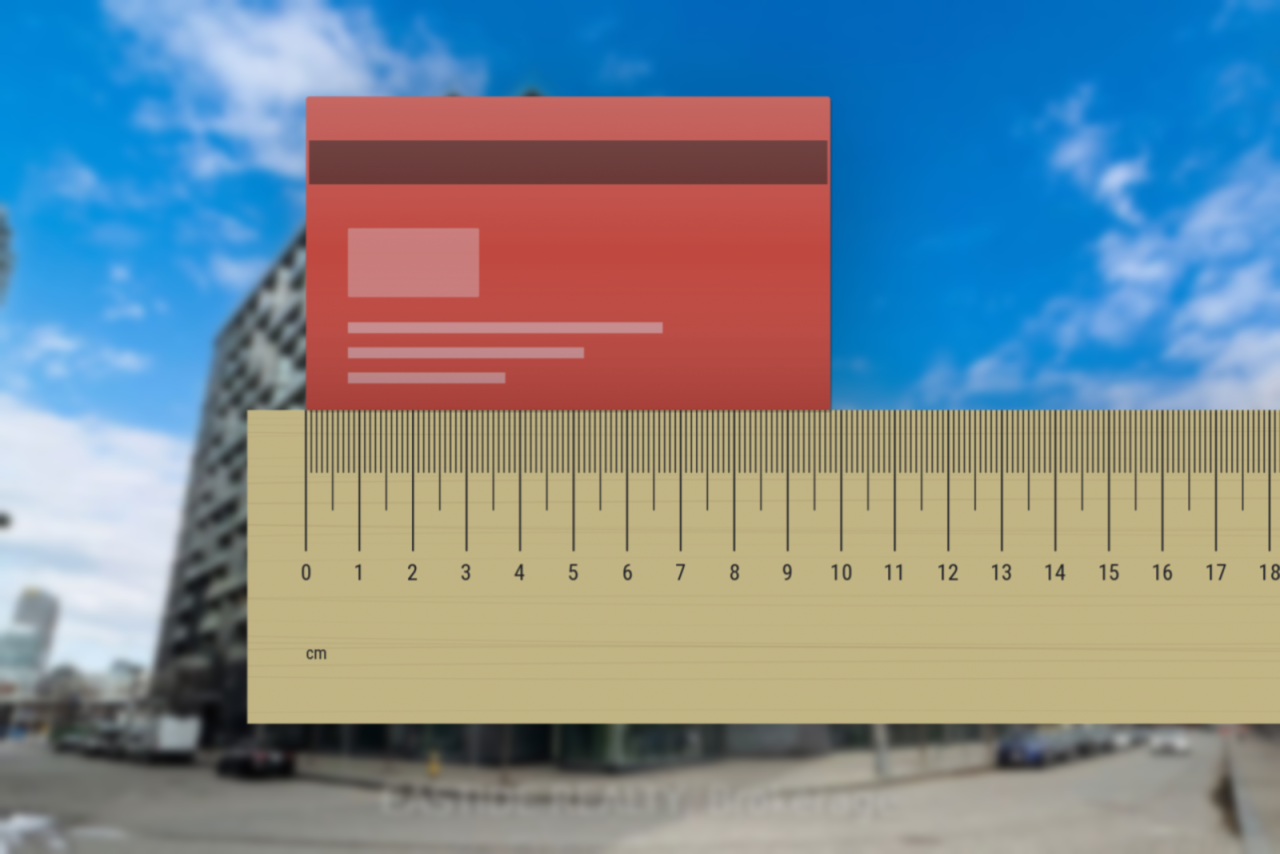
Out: 9.8 cm
